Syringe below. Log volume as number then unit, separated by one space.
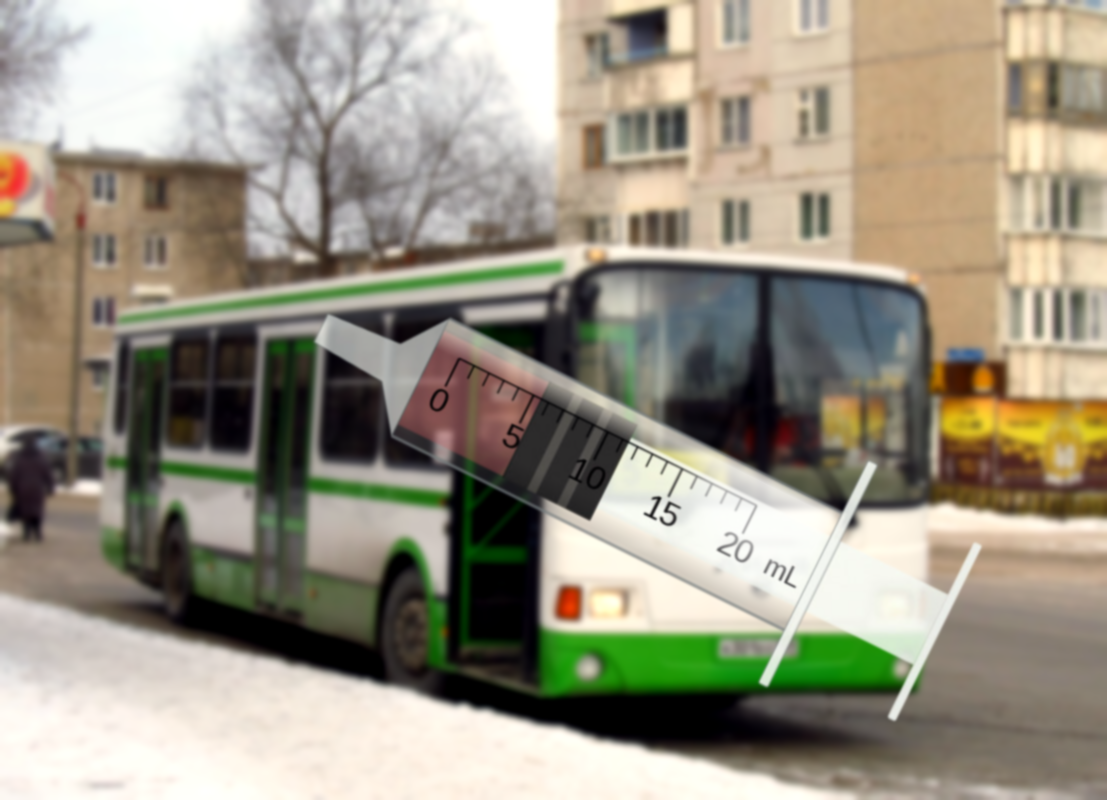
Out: 5.5 mL
